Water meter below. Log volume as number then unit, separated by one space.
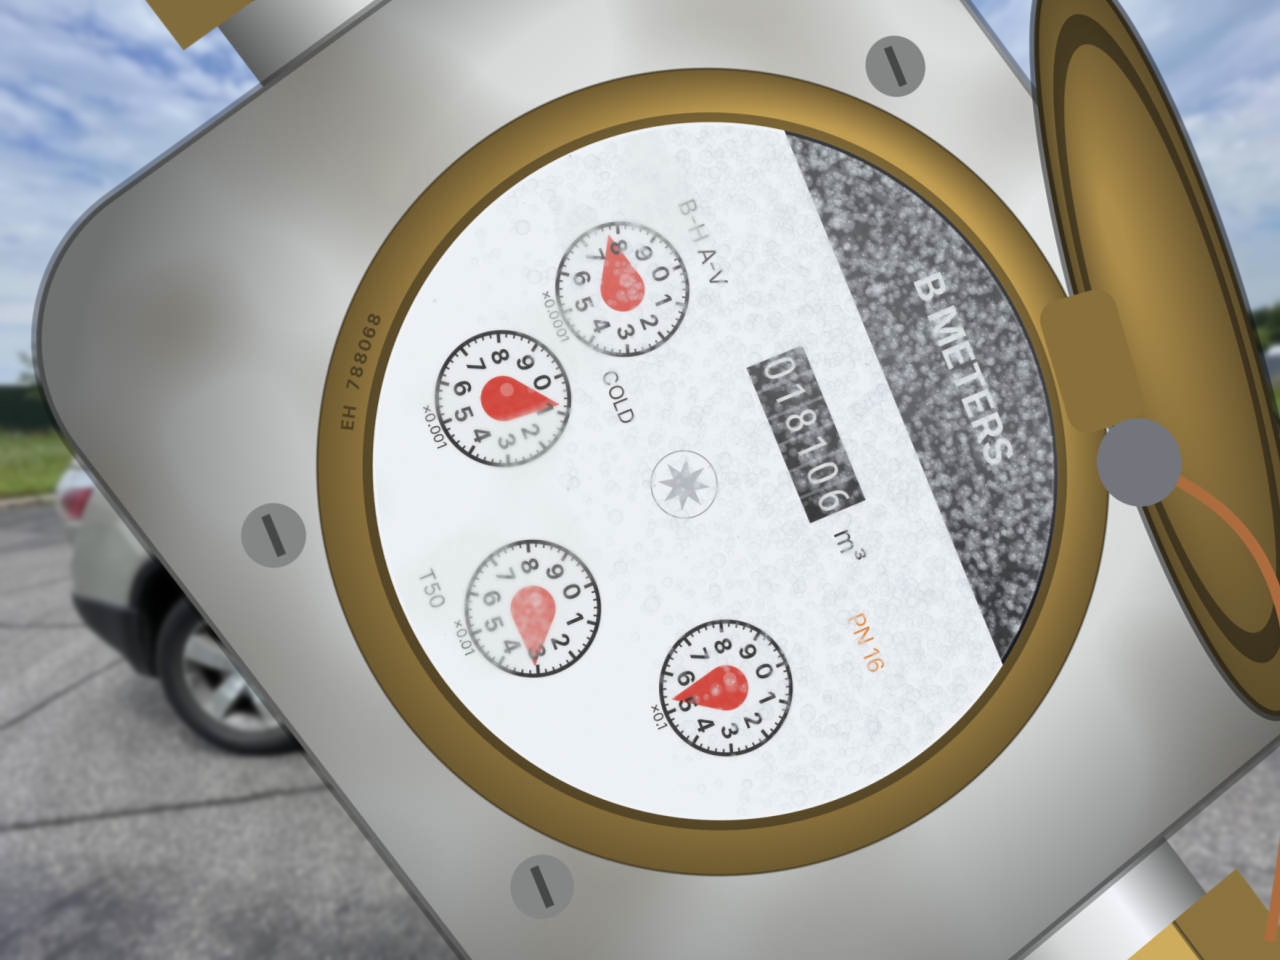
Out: 18106.5307 m³
